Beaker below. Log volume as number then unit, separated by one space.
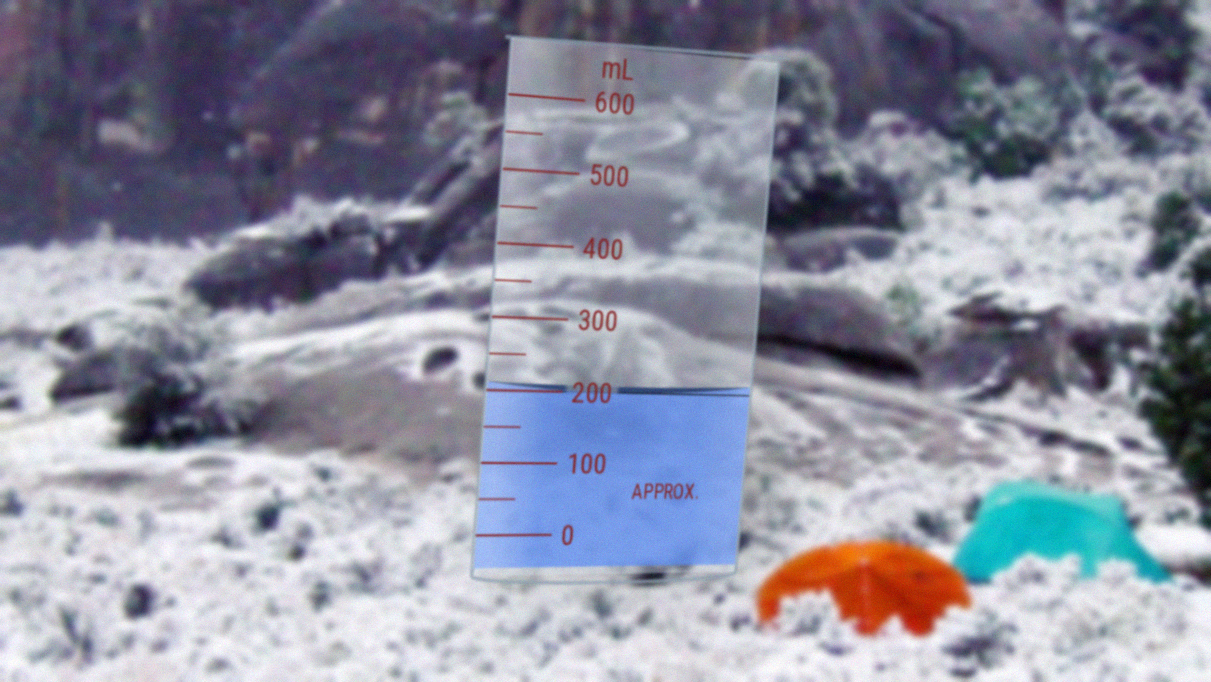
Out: 200 mL
